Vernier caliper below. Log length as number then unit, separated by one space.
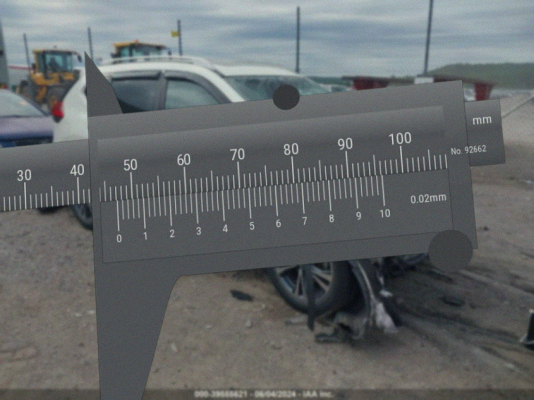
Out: 47.2 mm
